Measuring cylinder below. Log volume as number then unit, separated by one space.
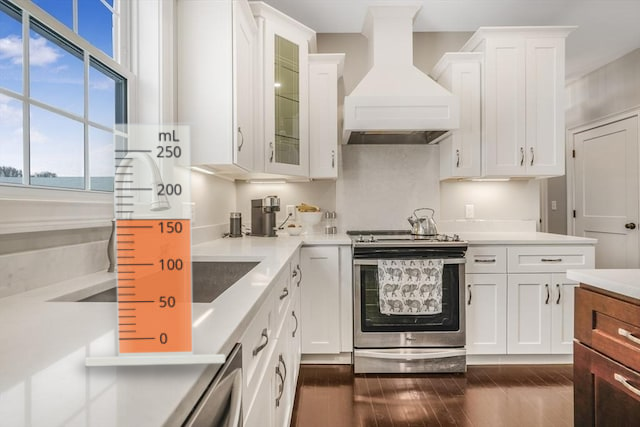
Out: 160 mL
